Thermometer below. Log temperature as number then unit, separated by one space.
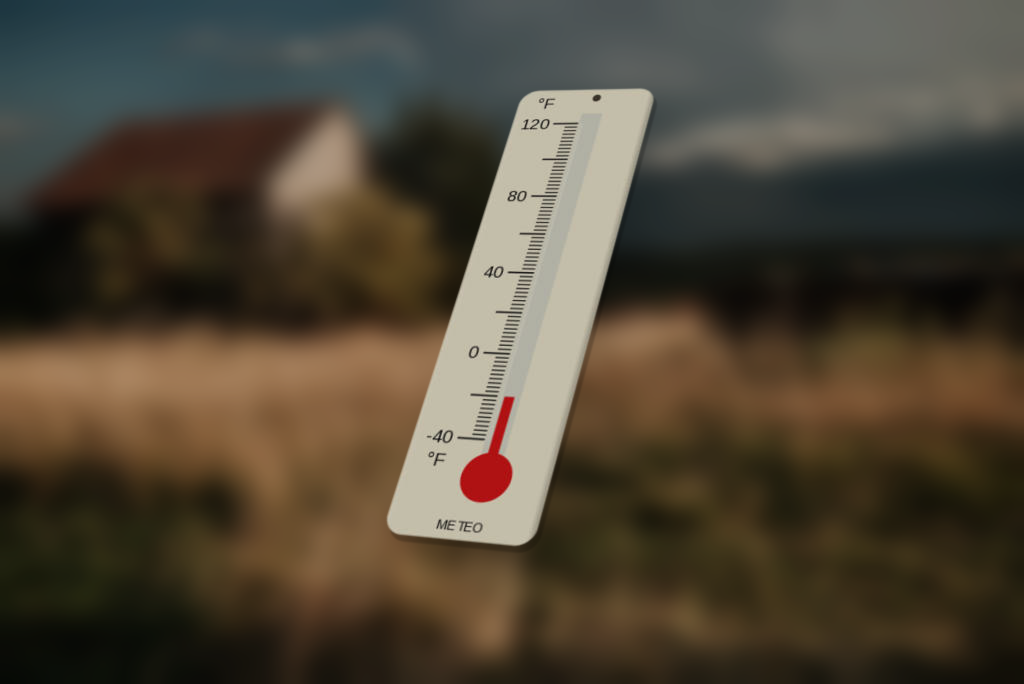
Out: -20 °F
